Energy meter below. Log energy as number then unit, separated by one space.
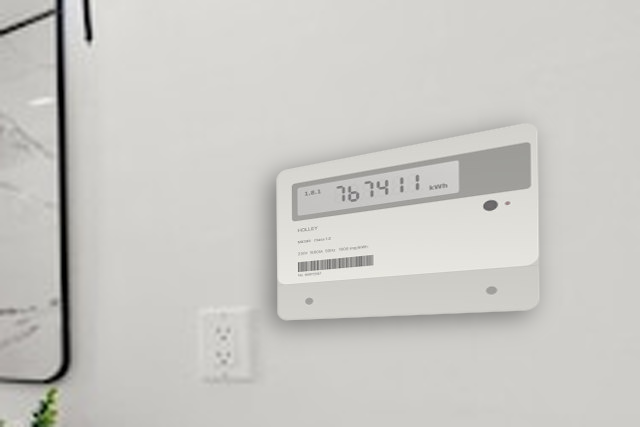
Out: 767411 kWh
